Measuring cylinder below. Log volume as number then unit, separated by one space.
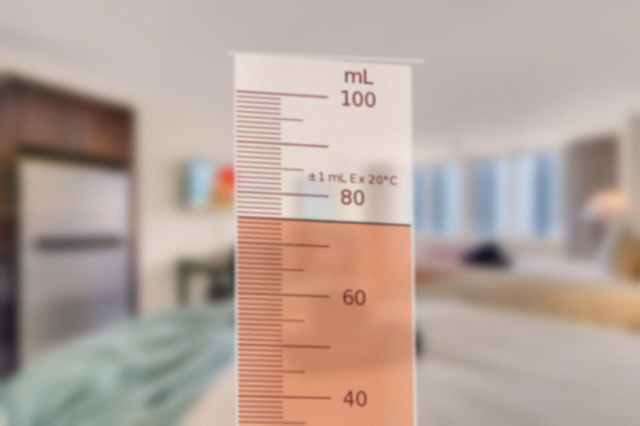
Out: 75 mL
